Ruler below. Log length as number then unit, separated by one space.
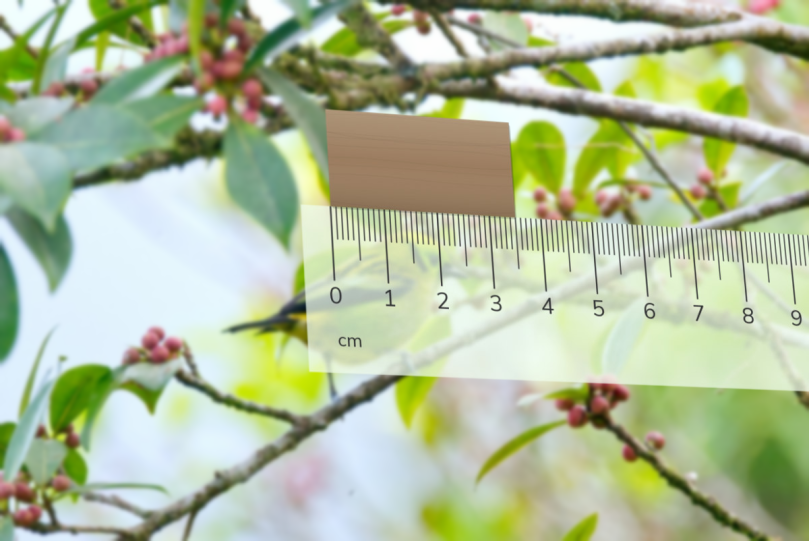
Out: 3.5 cm
